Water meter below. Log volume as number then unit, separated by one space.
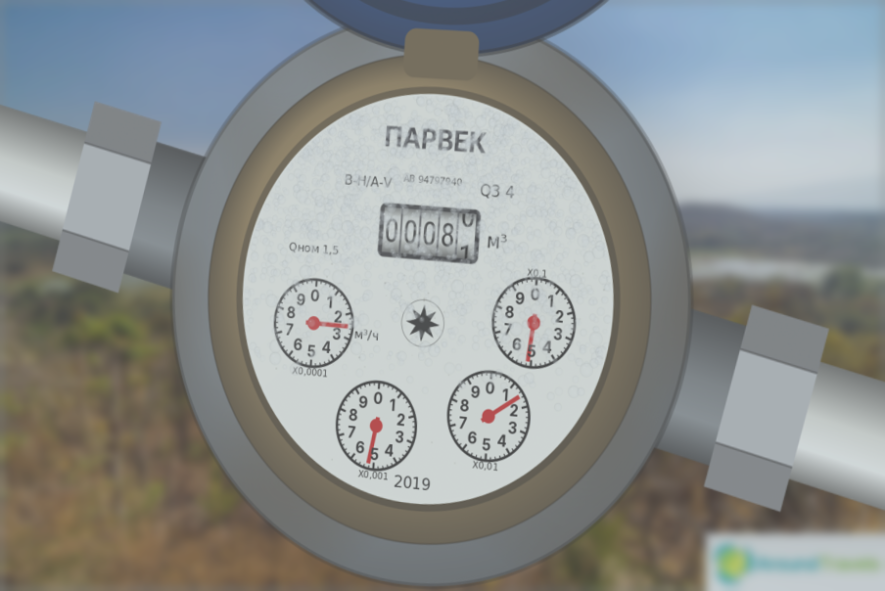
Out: 80.5152 m³
